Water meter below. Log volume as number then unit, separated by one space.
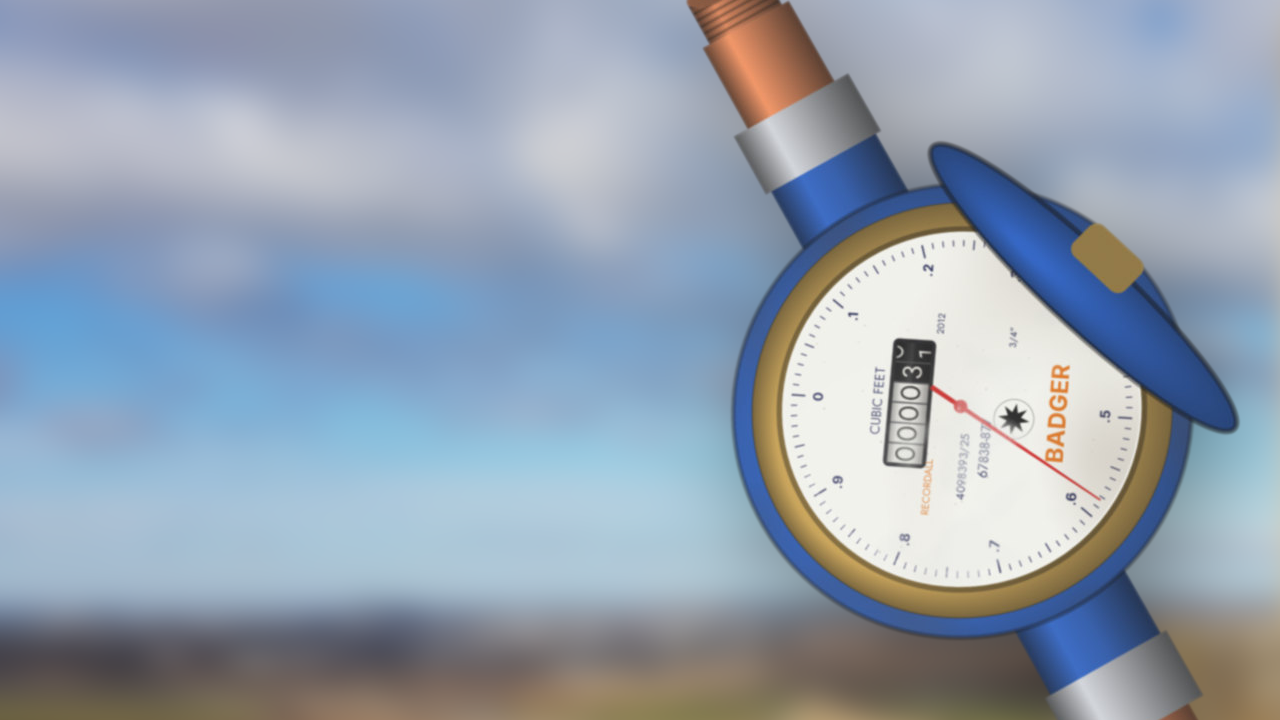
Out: 30.58 ft³
